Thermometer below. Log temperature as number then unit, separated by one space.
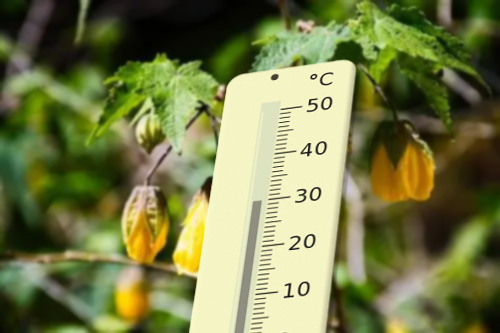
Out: 30 °C
